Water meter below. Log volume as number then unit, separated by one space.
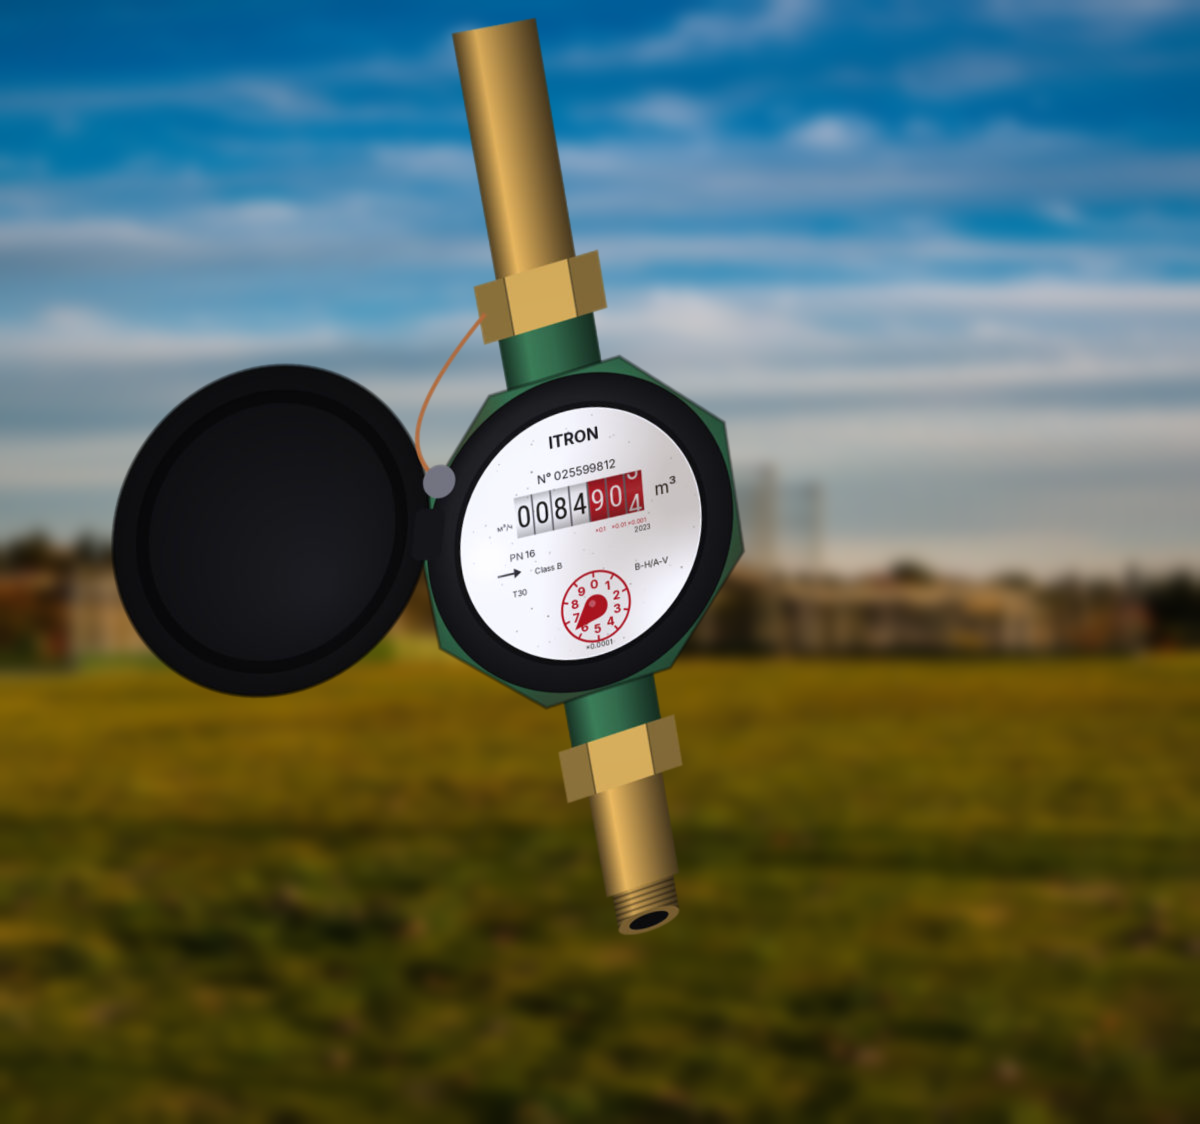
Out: 84.9036 m³
